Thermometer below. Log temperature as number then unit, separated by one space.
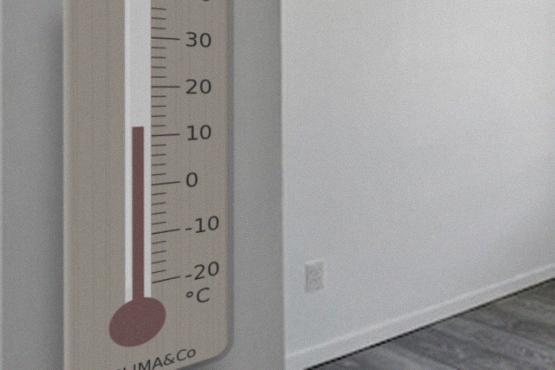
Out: 12 °C
